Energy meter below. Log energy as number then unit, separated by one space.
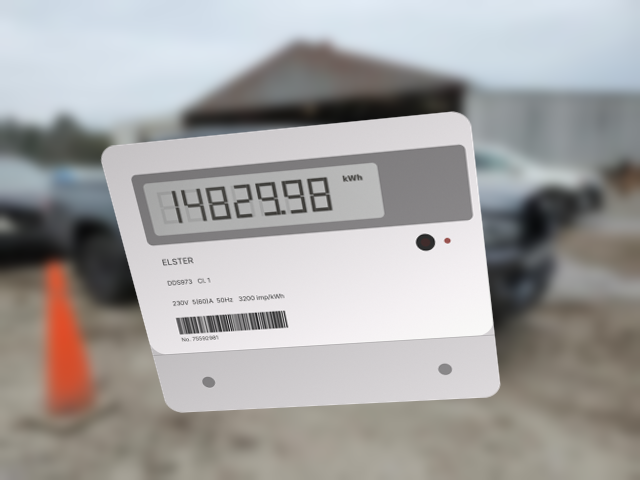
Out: 14829.98 kWh
